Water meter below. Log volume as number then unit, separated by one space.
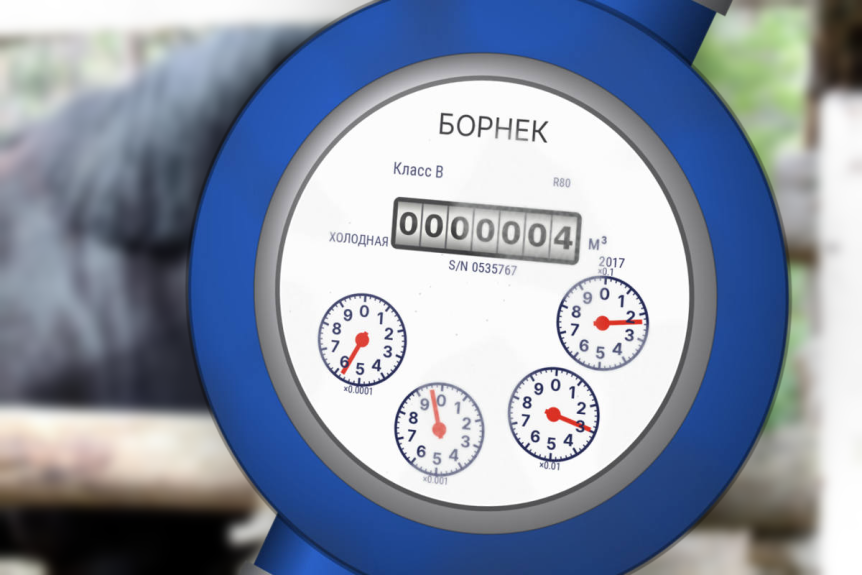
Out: 4.2295 m³
